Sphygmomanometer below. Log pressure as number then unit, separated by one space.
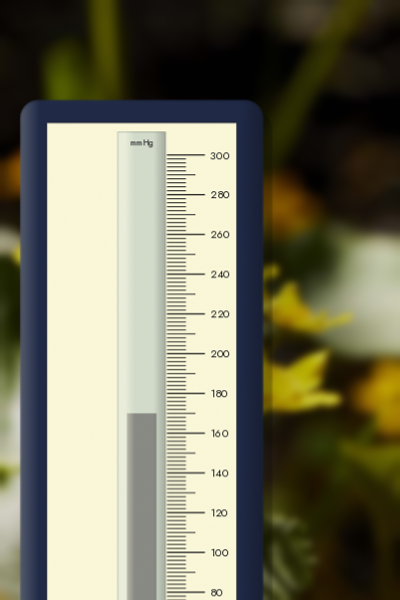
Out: 170 mmHg
